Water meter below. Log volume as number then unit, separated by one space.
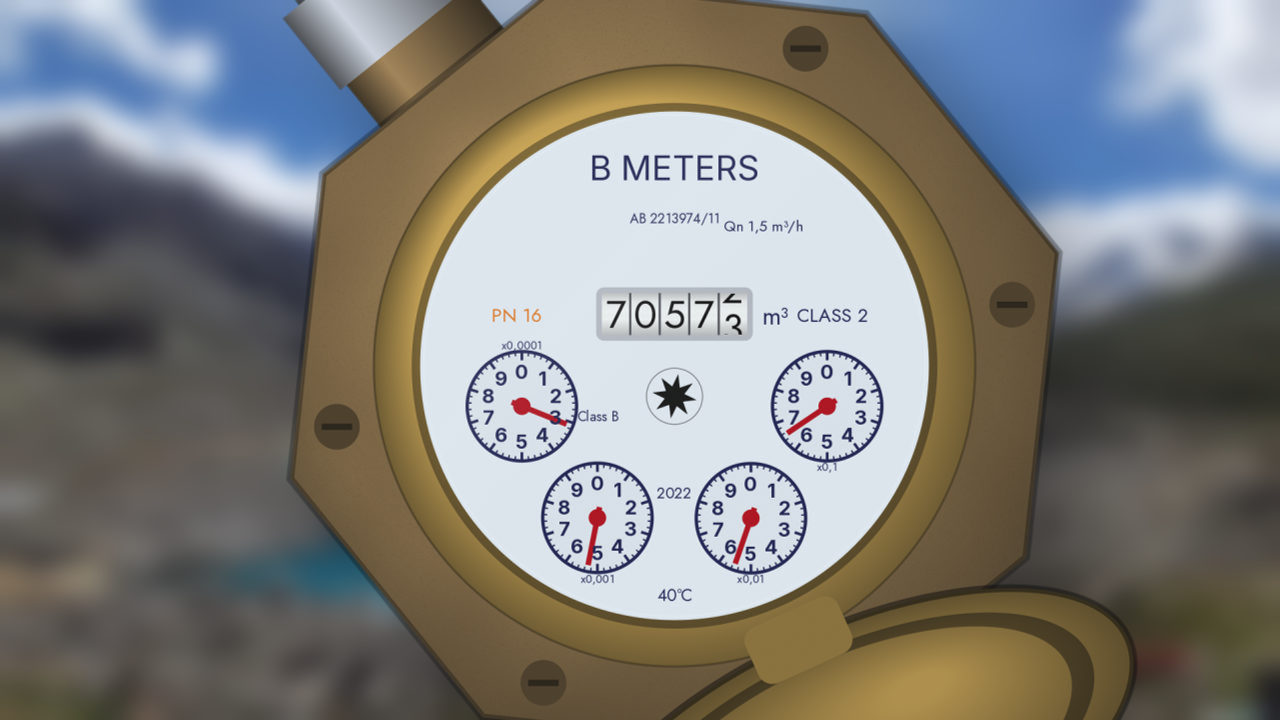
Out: 70572.6553 m³
